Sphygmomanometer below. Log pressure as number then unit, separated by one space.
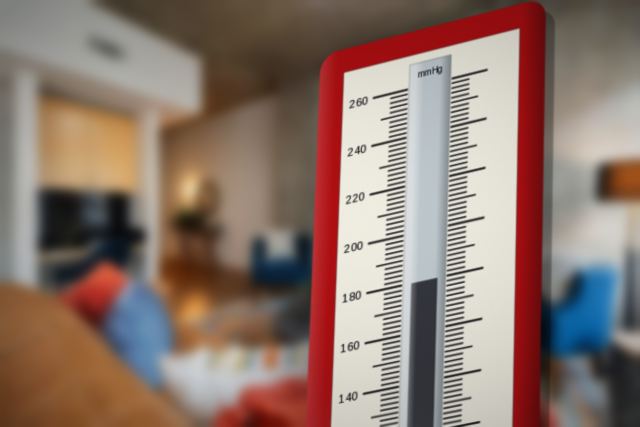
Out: 180 mmHg
